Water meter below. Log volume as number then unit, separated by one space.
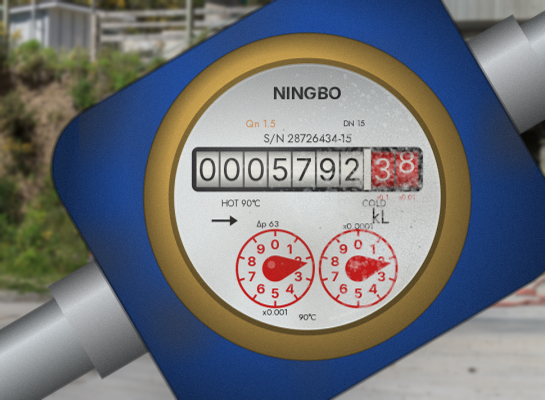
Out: 5792.3822 kL
